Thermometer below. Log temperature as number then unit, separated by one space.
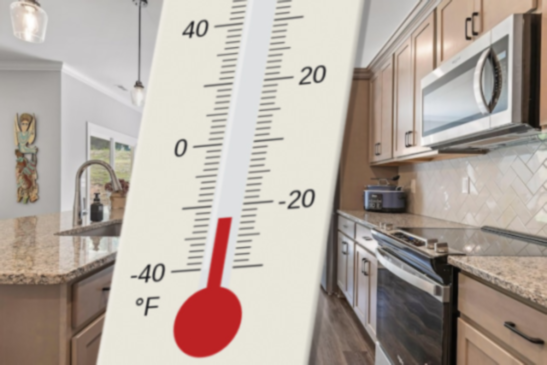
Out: -24 °F
